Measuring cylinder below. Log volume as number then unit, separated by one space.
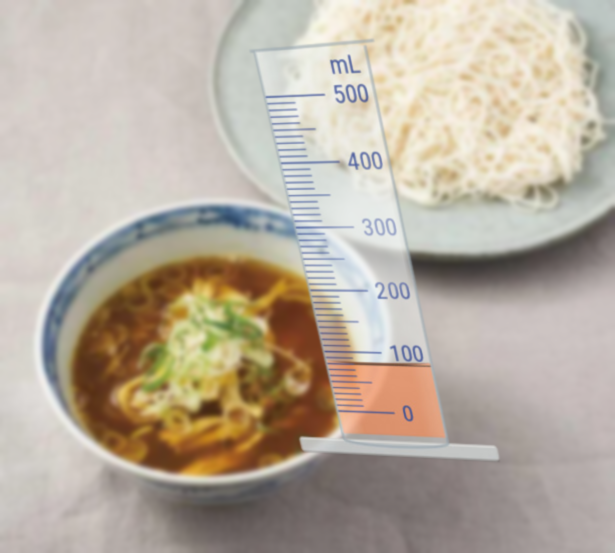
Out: 80 mL
